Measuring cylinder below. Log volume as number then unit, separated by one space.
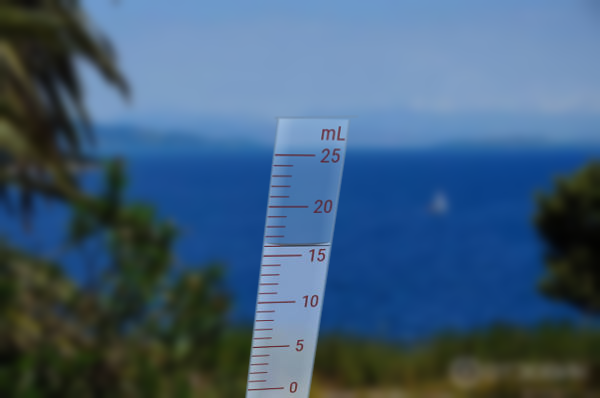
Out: 16 mL
